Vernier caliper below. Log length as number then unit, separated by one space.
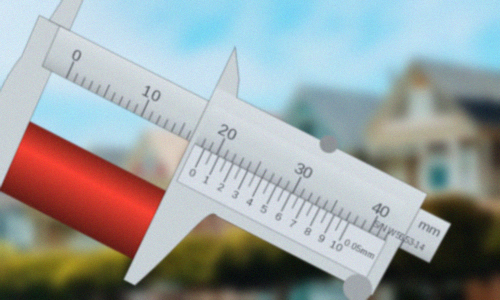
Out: 18.4 mm
